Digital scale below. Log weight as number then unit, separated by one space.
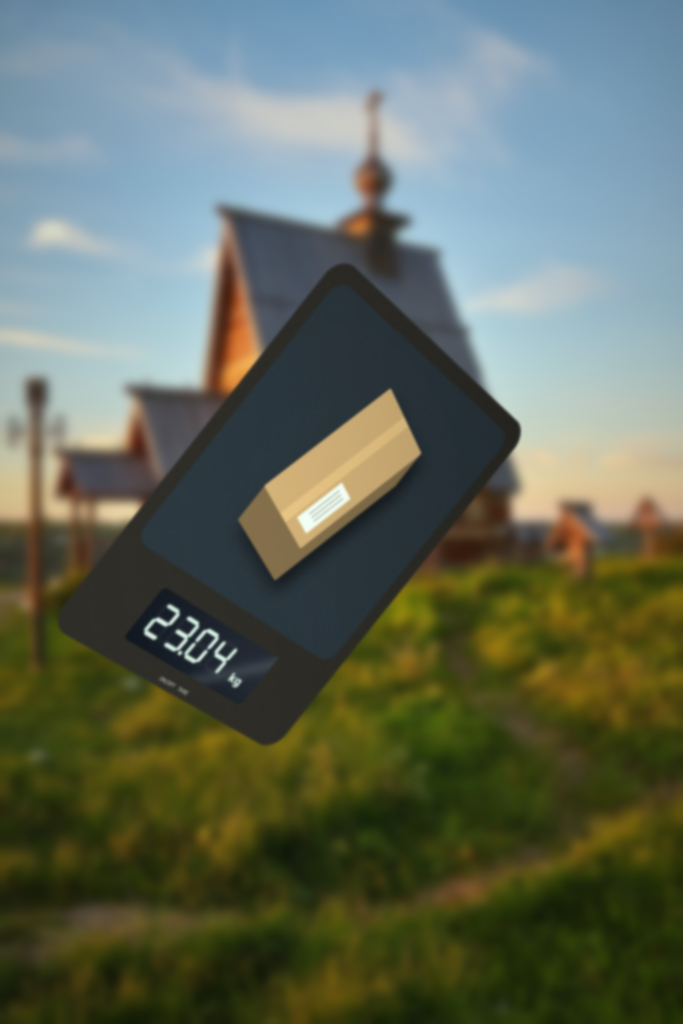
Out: 23.04 kg
